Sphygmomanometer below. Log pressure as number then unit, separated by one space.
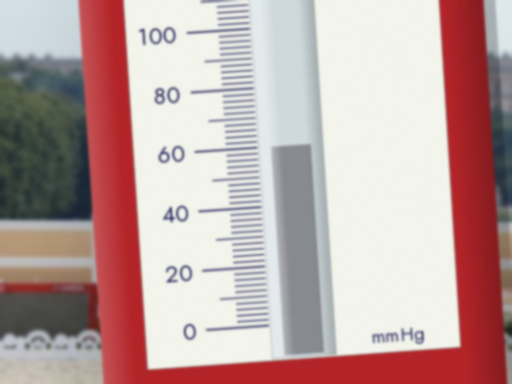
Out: 60 mmHg
